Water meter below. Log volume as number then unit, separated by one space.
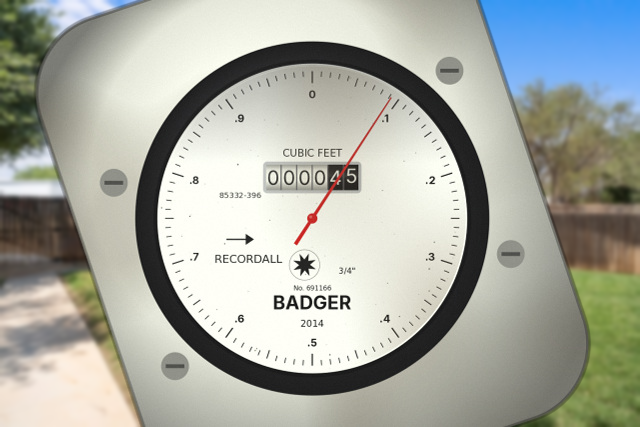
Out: 45.09 ft³
